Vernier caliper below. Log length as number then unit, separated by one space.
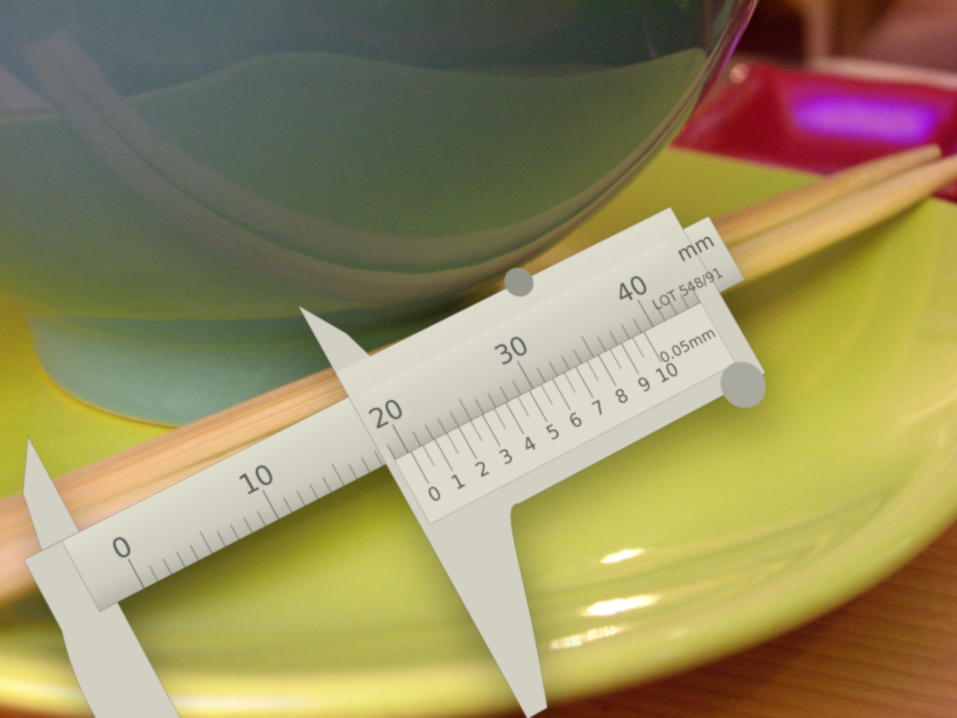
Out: 20.2 mm
